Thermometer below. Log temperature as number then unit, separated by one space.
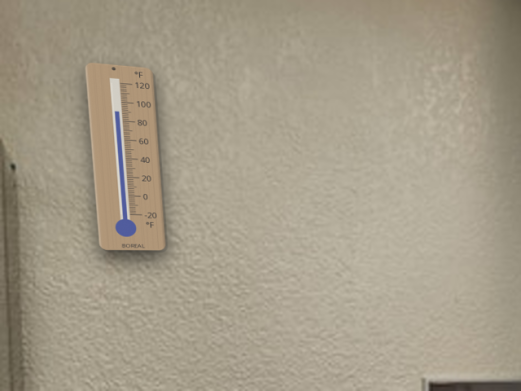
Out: 90 °F
